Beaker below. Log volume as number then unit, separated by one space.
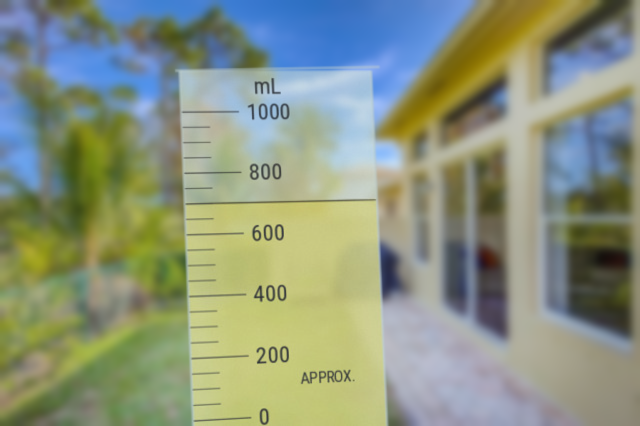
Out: 700 mL
